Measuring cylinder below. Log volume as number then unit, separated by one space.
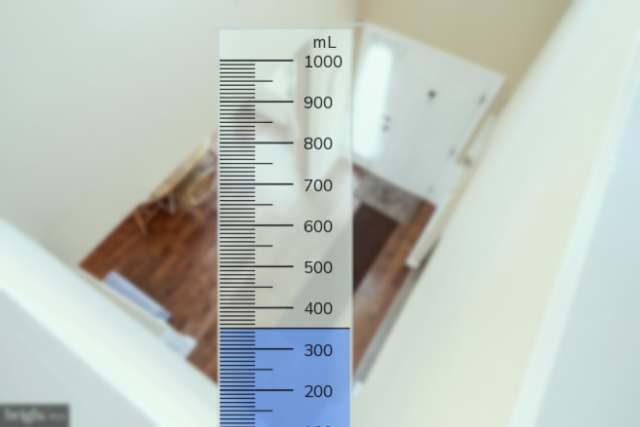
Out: 350 mL
